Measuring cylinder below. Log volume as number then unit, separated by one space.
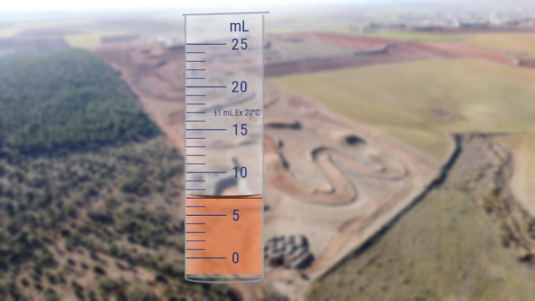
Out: 7 mL
